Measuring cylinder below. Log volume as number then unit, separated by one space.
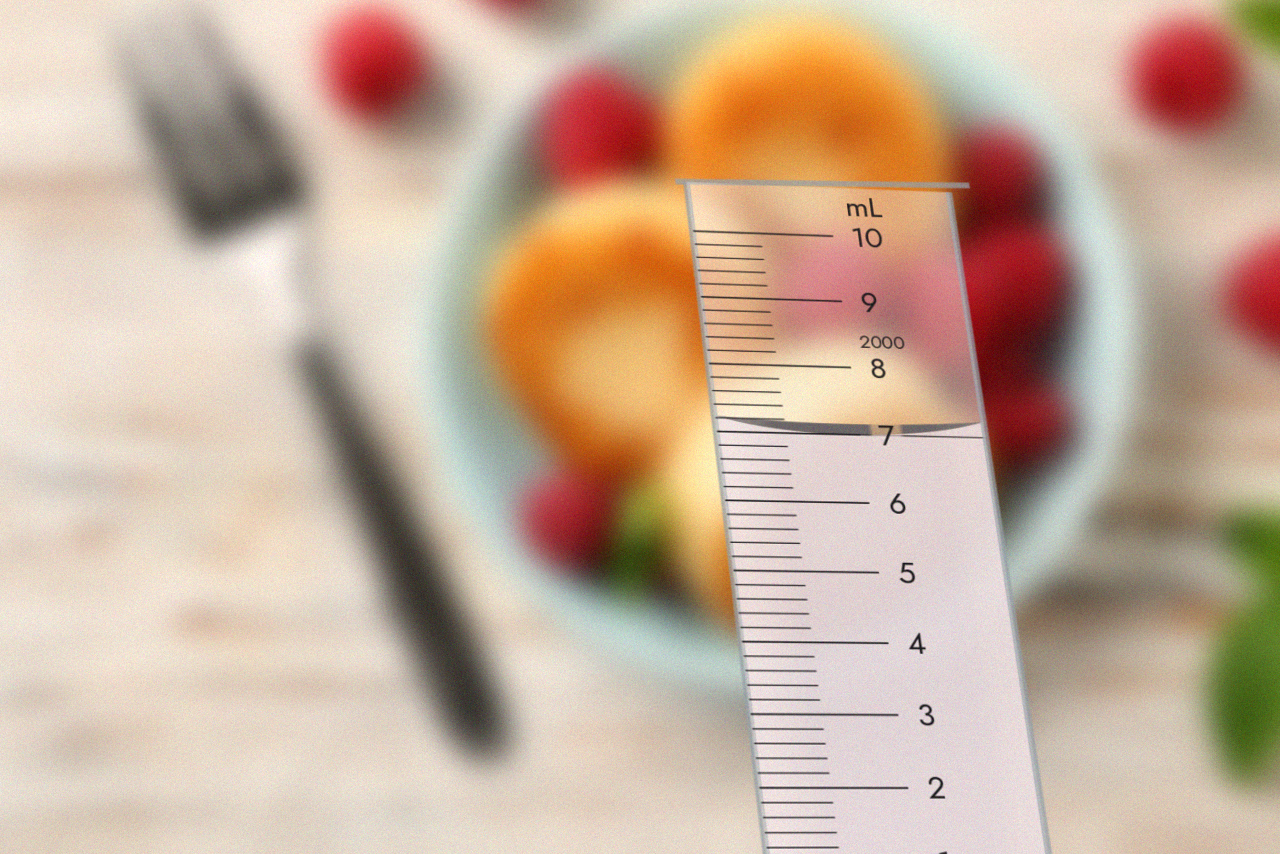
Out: 7 mL
